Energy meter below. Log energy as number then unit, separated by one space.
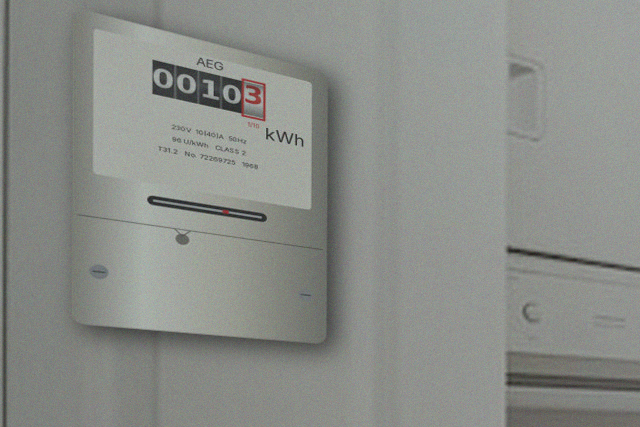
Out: 10.3 kWh
